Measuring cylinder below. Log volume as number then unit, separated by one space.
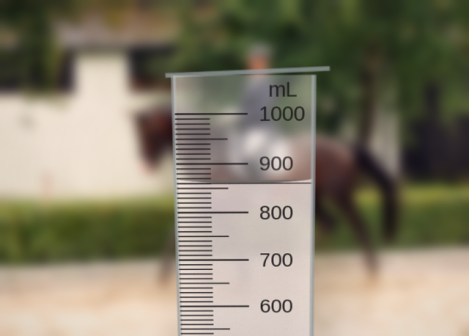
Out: 860 mL
